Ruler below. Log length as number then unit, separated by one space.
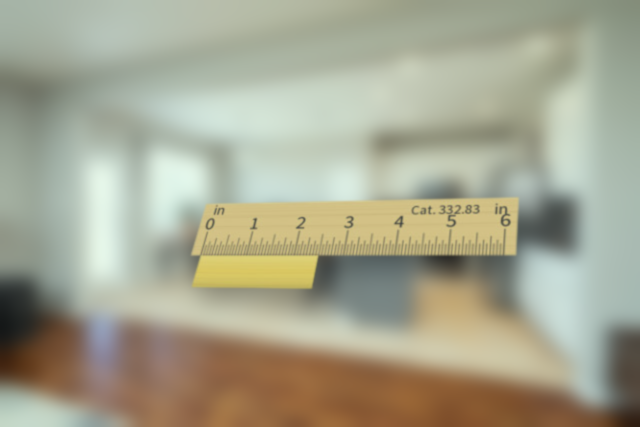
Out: 2.5 in
